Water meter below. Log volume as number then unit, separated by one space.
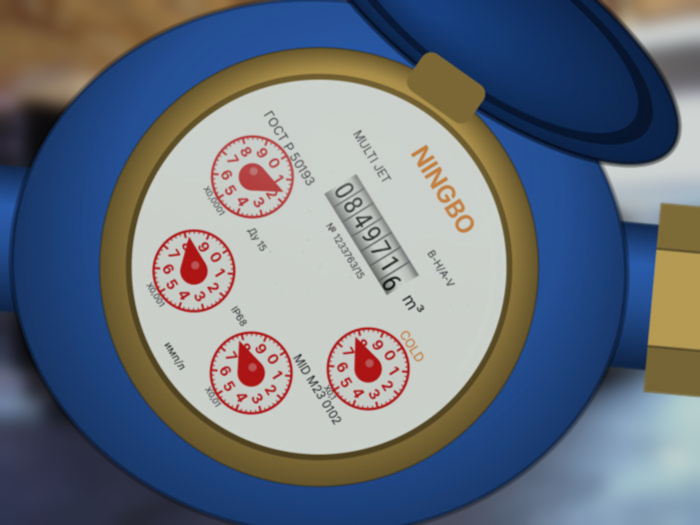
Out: 849715.7781 m³
